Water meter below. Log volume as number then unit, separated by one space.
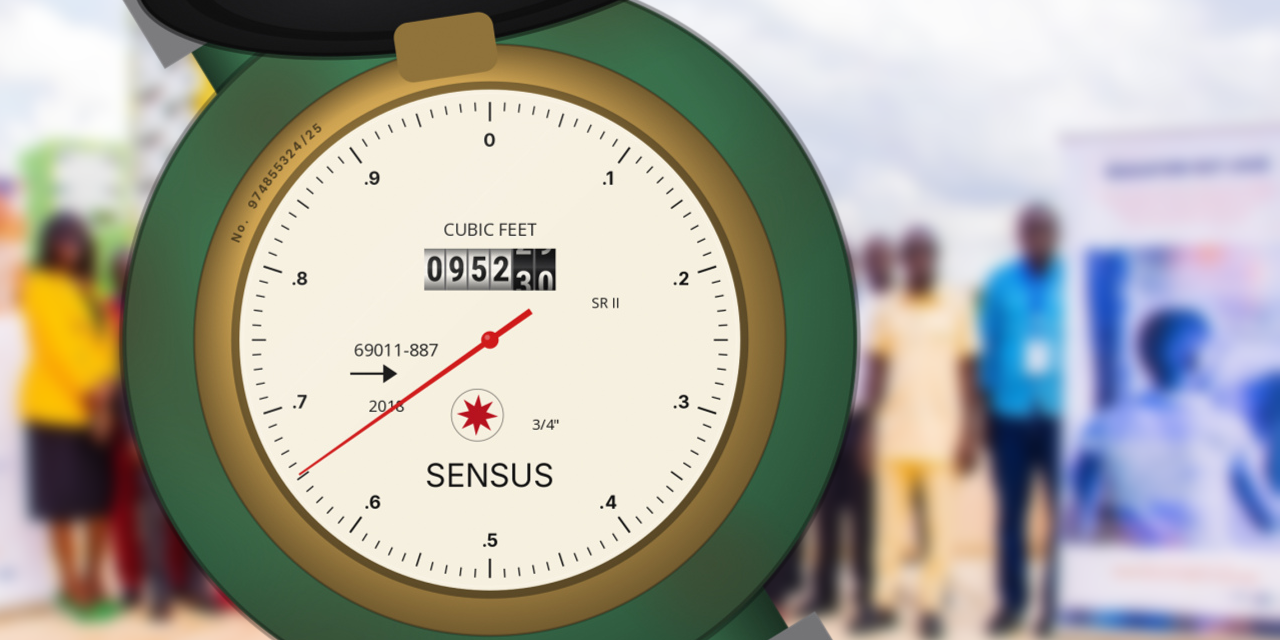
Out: 95229.65 ft³
